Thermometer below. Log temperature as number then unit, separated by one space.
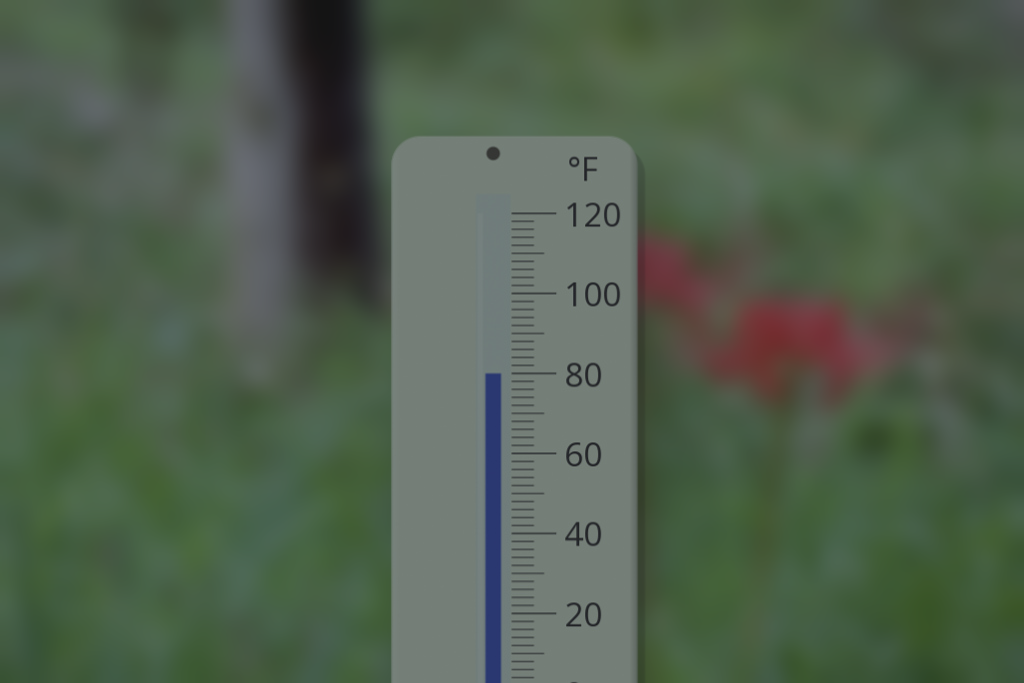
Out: 80 °F
